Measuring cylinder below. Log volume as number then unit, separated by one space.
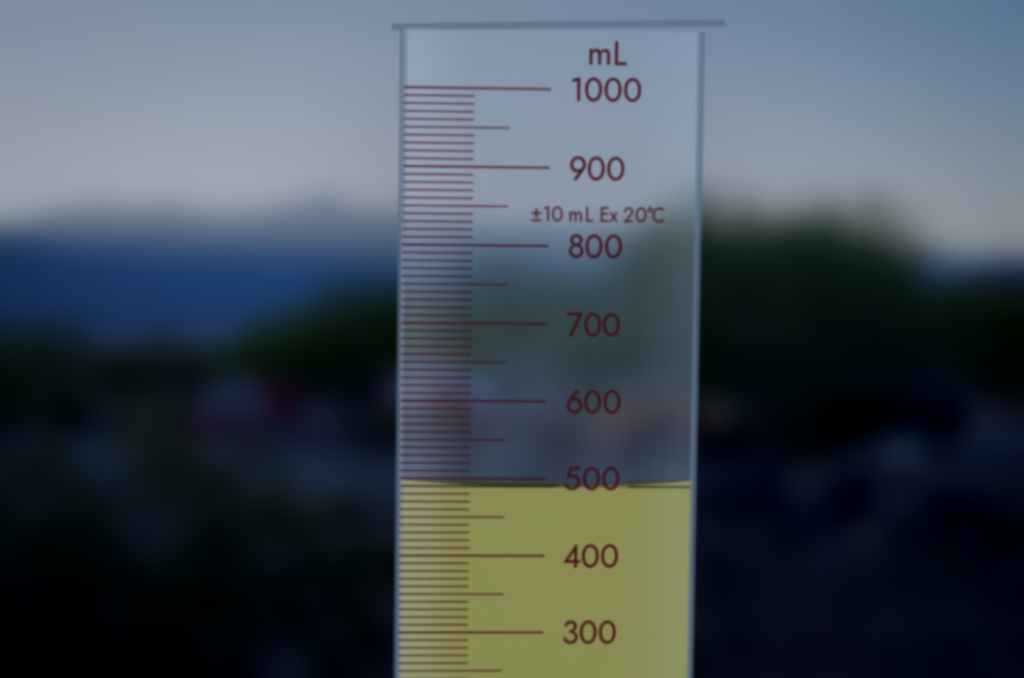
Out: 490 mL
